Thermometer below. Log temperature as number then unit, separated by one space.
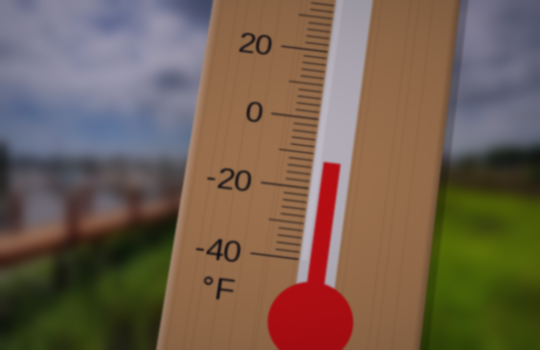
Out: -12 °F
